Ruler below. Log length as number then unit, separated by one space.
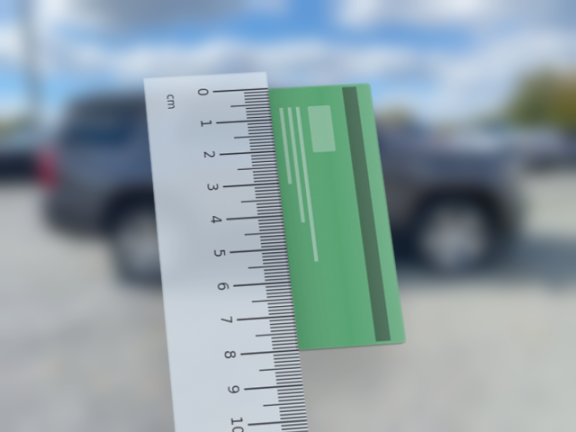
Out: 8 cm
